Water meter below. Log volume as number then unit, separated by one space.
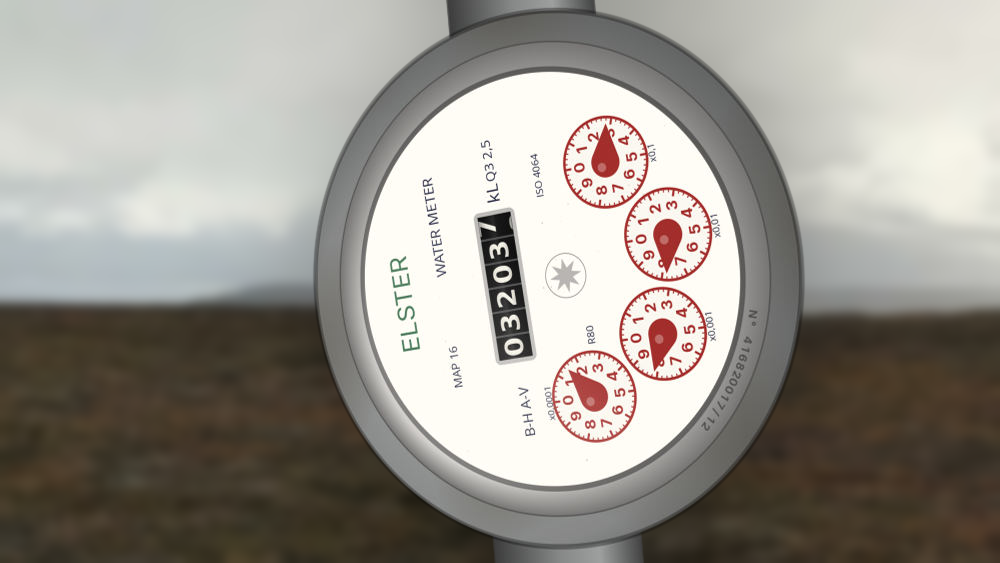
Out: 32037.2781 kL
